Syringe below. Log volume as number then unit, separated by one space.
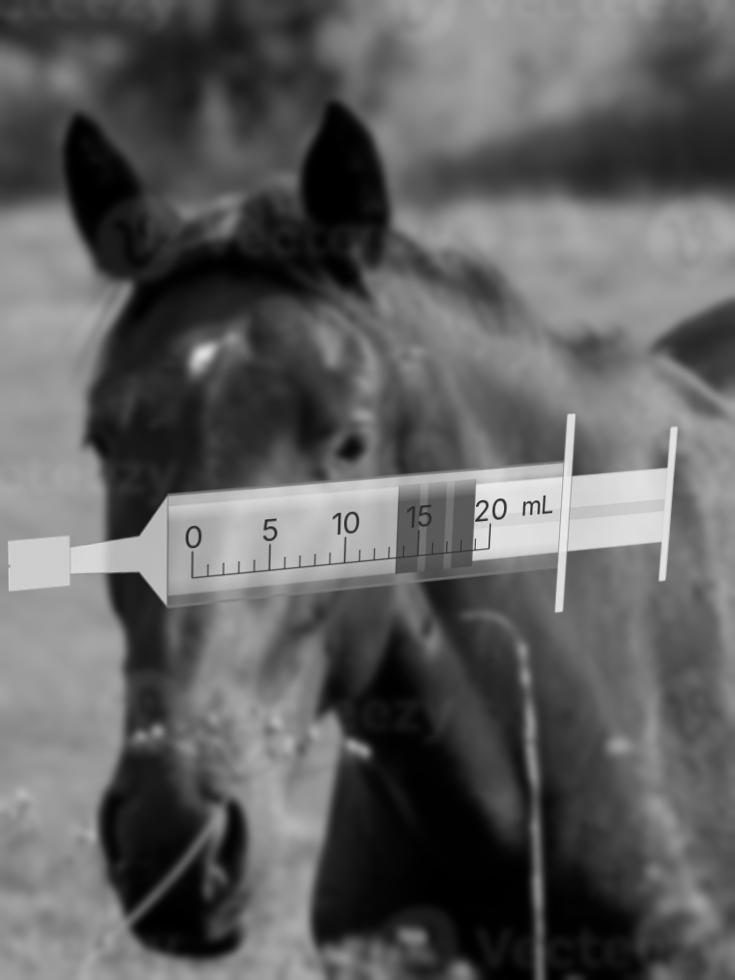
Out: 13.5 mL
